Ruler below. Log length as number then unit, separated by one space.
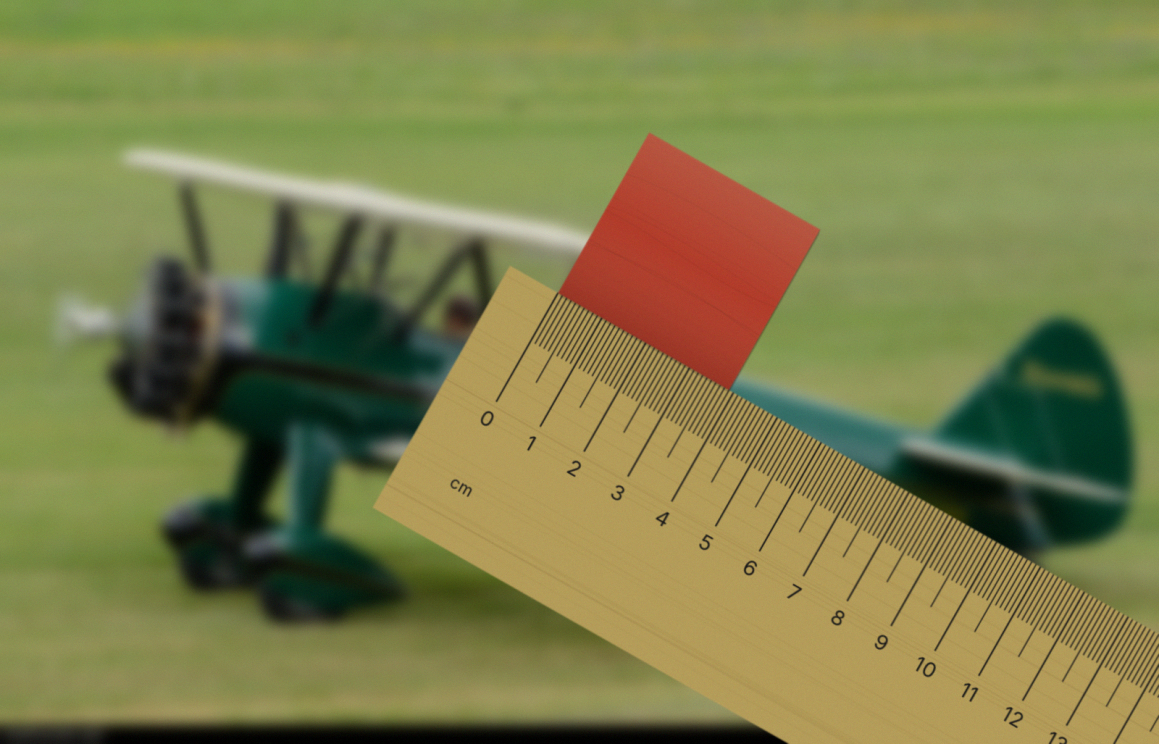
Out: 3.9 cm
